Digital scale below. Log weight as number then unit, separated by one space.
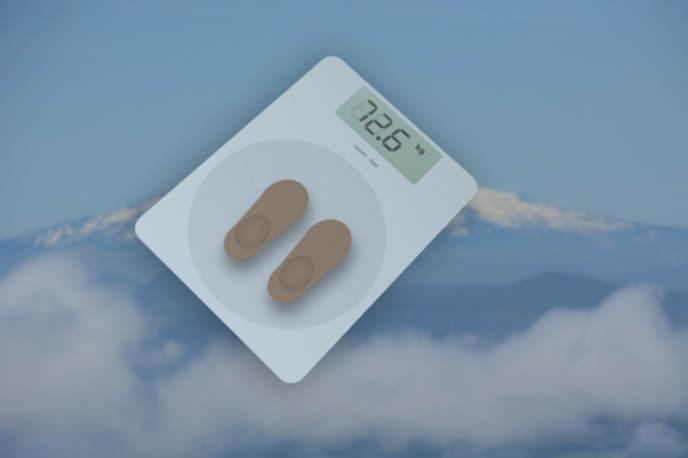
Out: 72.6 kg
